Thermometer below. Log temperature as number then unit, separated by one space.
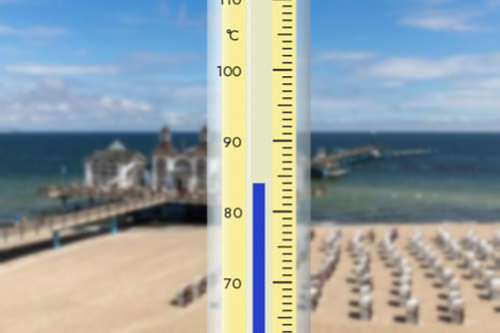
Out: 84 °C
